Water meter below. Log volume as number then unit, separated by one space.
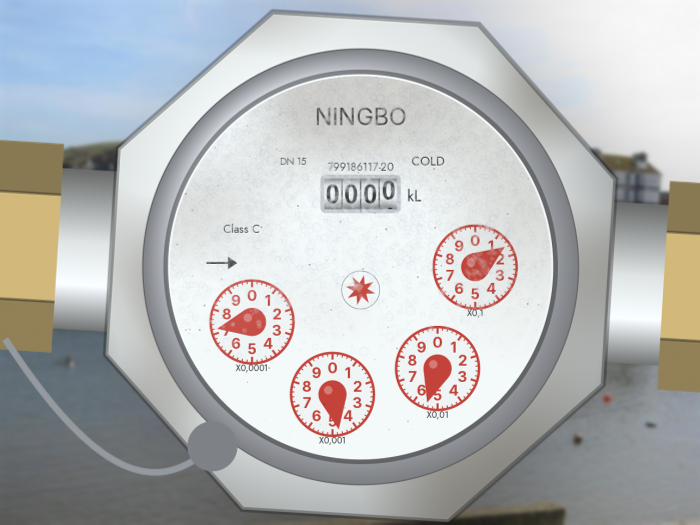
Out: 0.1547 kL
